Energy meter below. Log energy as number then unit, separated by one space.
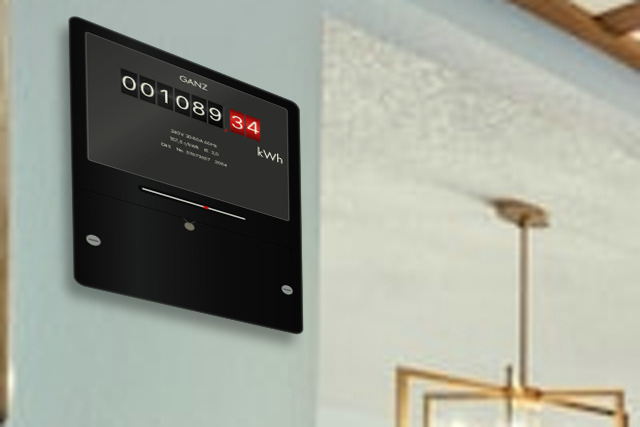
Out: 1089.34 kWh
